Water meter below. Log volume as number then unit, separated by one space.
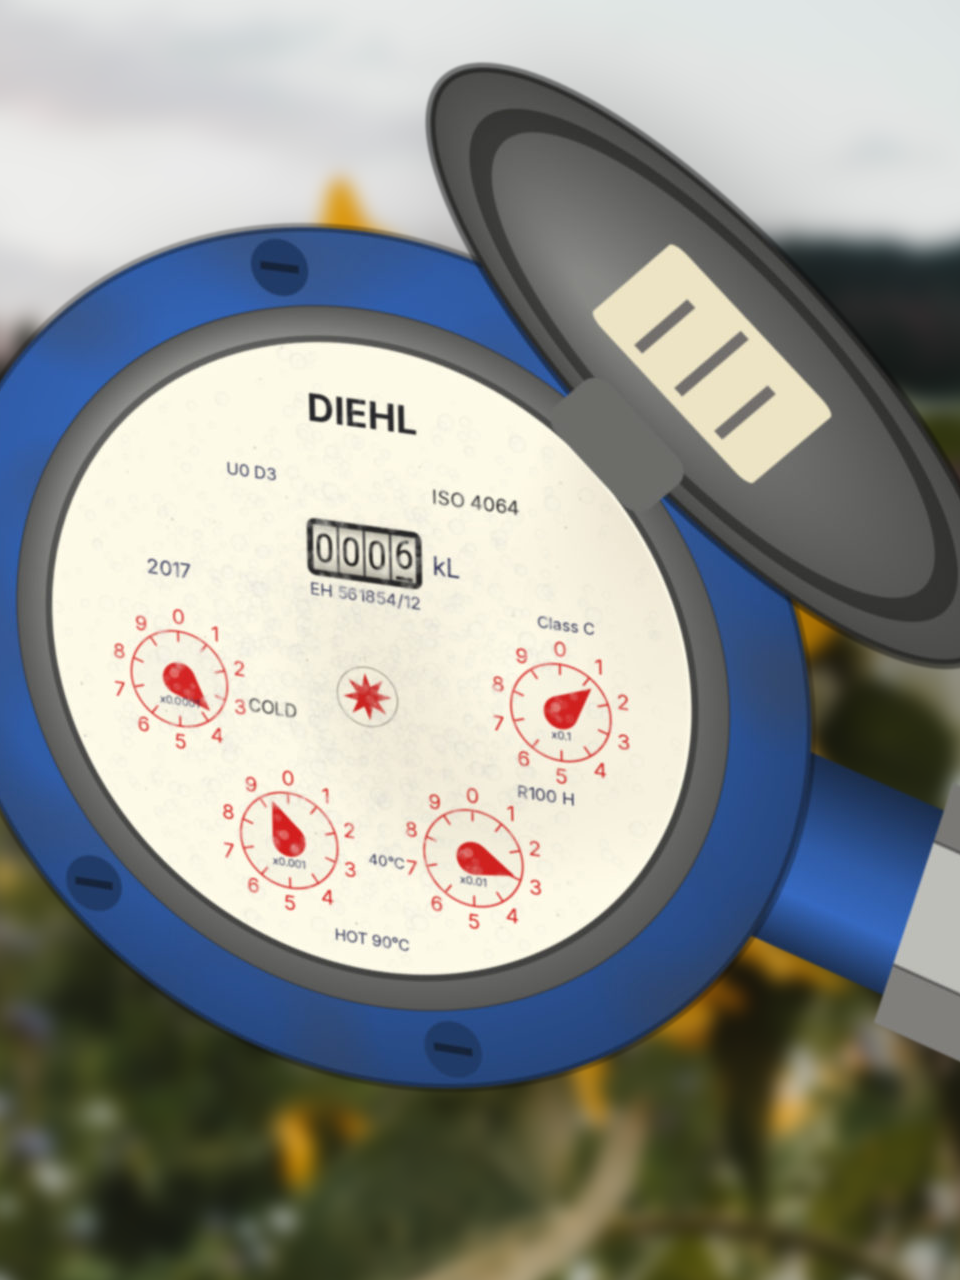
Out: 6.1293 kL
